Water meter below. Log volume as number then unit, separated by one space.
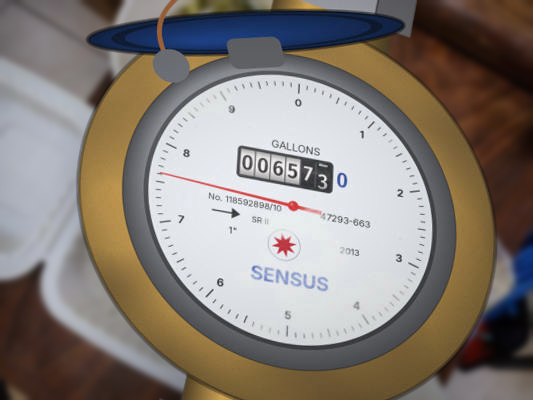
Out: 65727.6 gal
